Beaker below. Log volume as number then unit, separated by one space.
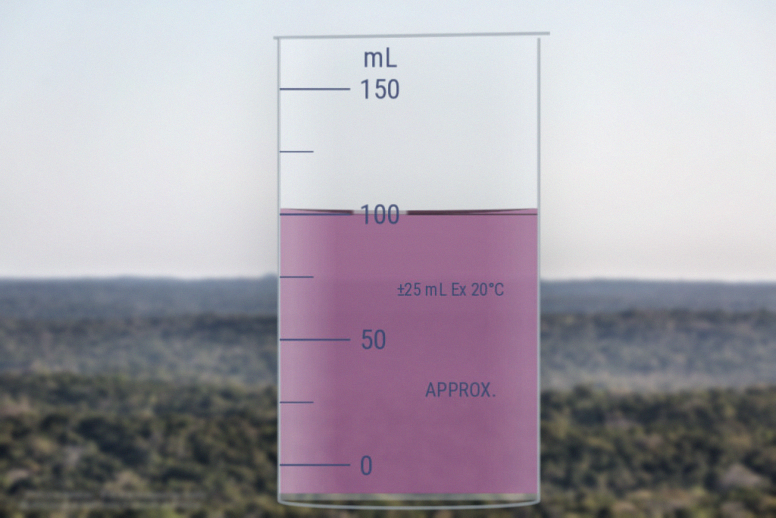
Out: 100 mL
